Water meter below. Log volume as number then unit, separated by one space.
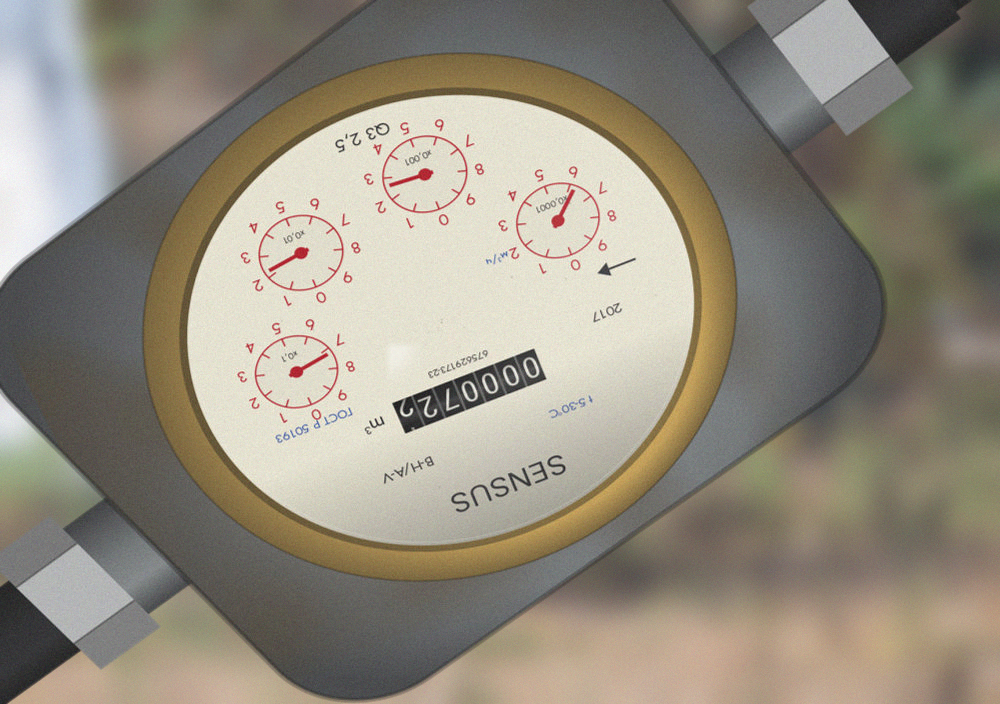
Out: 721.7226 m³
